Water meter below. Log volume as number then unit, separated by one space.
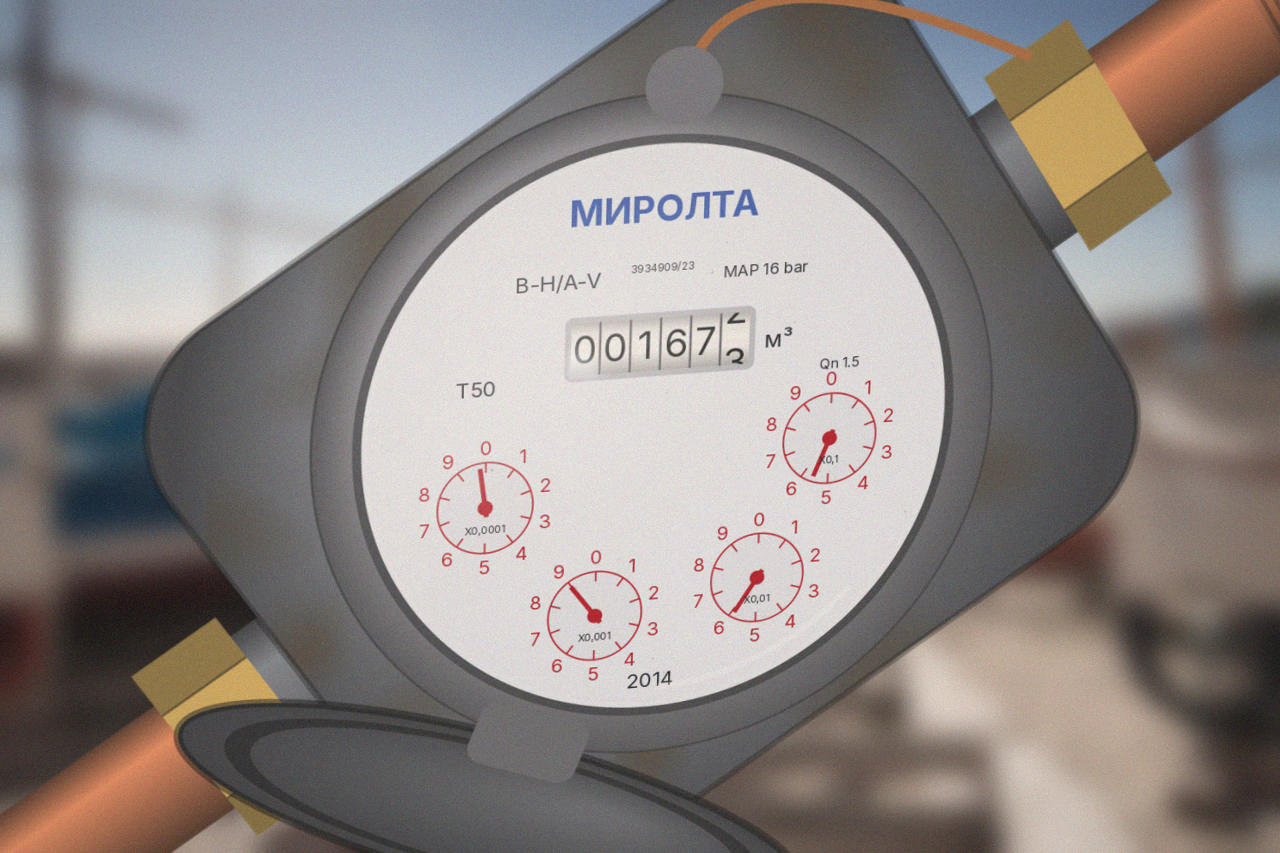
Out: 1672.5589 m³
